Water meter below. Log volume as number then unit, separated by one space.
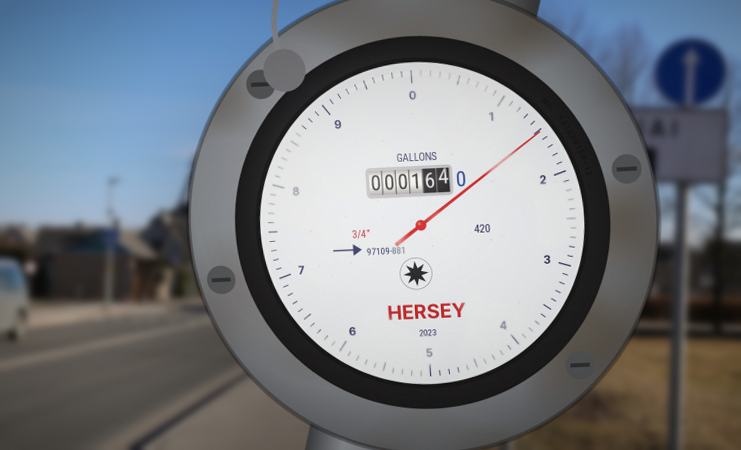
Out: 1641.5 gal
